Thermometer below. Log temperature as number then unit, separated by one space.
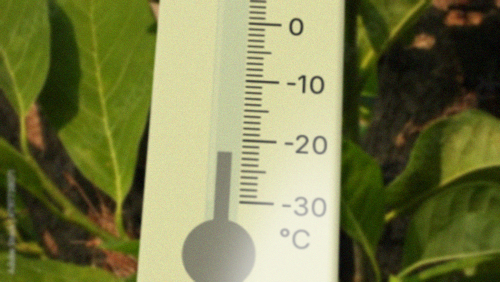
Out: -22 °C
